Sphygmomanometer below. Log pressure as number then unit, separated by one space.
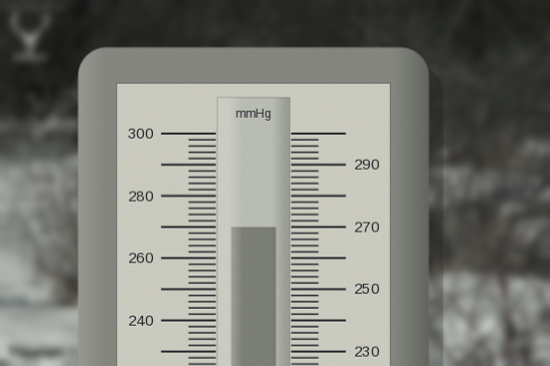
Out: 270 mmHg
